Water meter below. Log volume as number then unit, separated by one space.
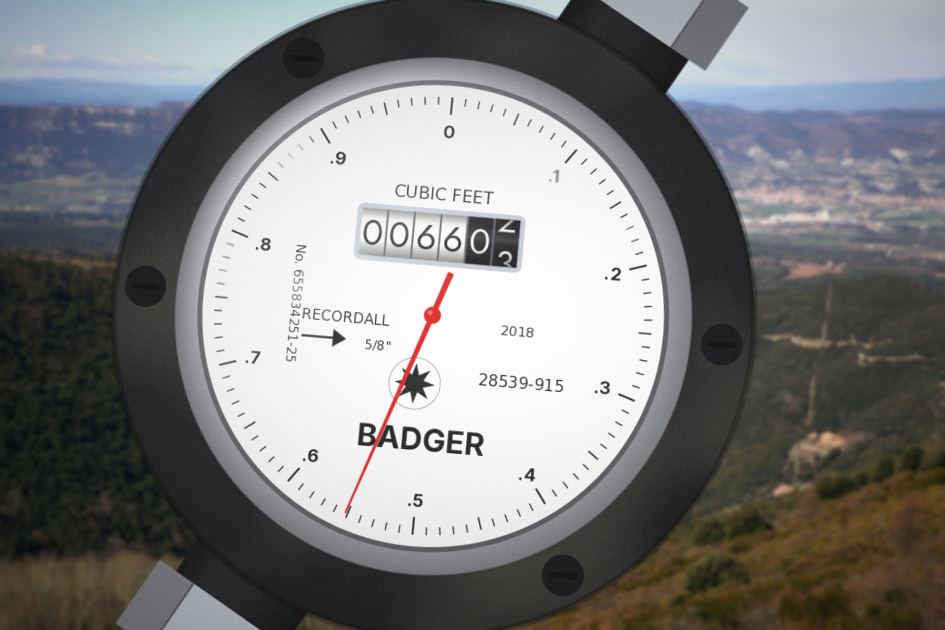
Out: 6602.55 ft³
